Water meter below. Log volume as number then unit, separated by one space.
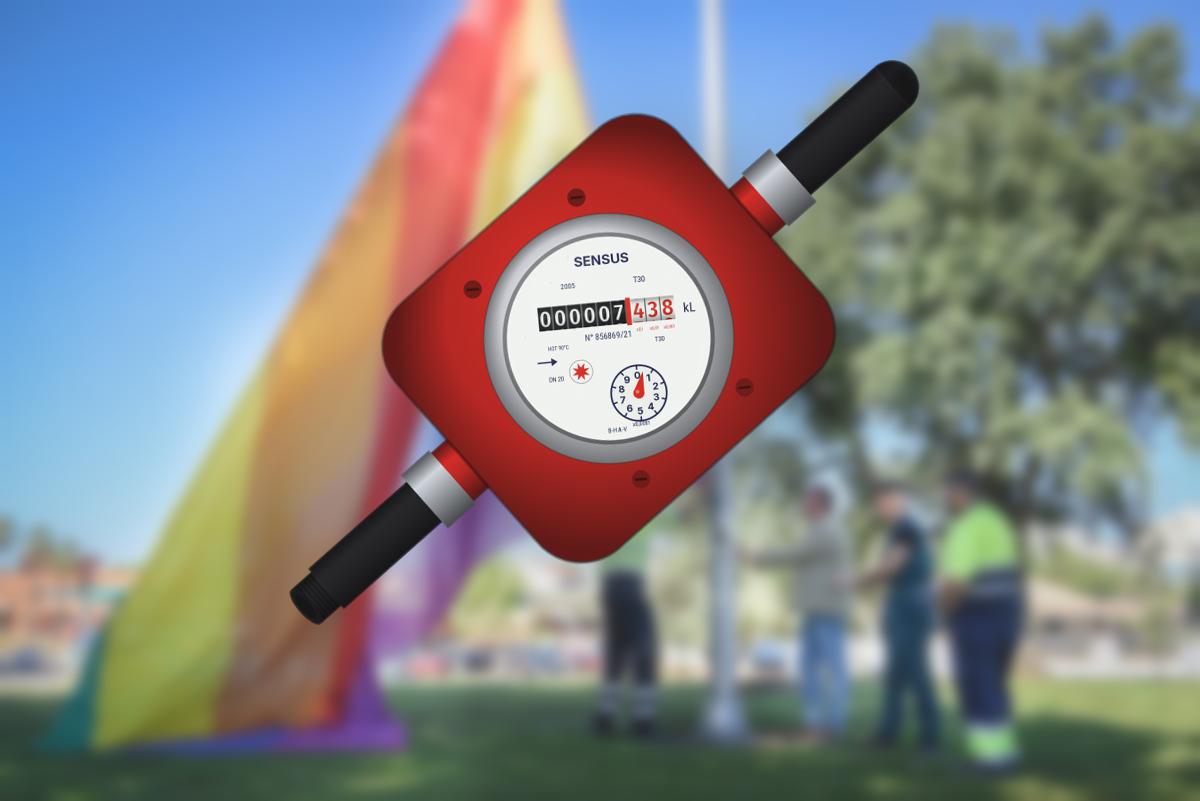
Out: 7.4380 kL
